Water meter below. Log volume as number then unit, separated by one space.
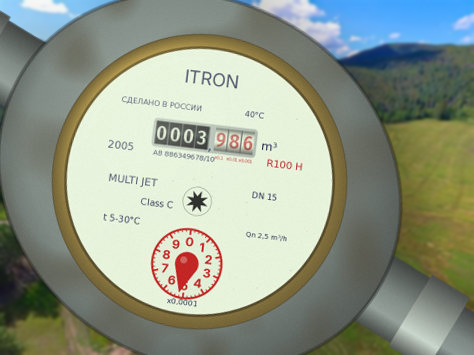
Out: 3.9865 m³
